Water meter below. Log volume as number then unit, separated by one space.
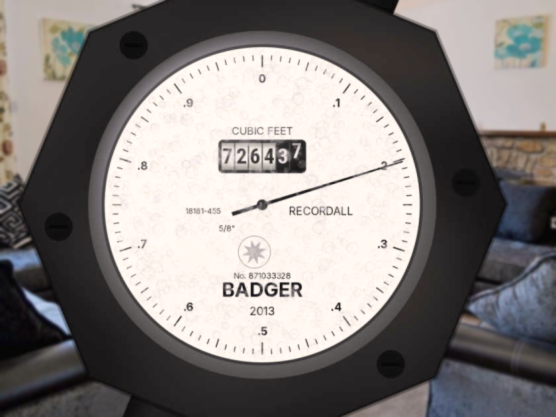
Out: 726437.20 ft³
